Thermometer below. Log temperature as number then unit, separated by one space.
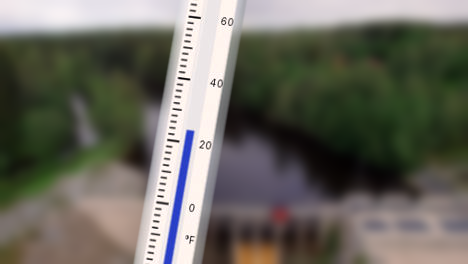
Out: 24 °F
